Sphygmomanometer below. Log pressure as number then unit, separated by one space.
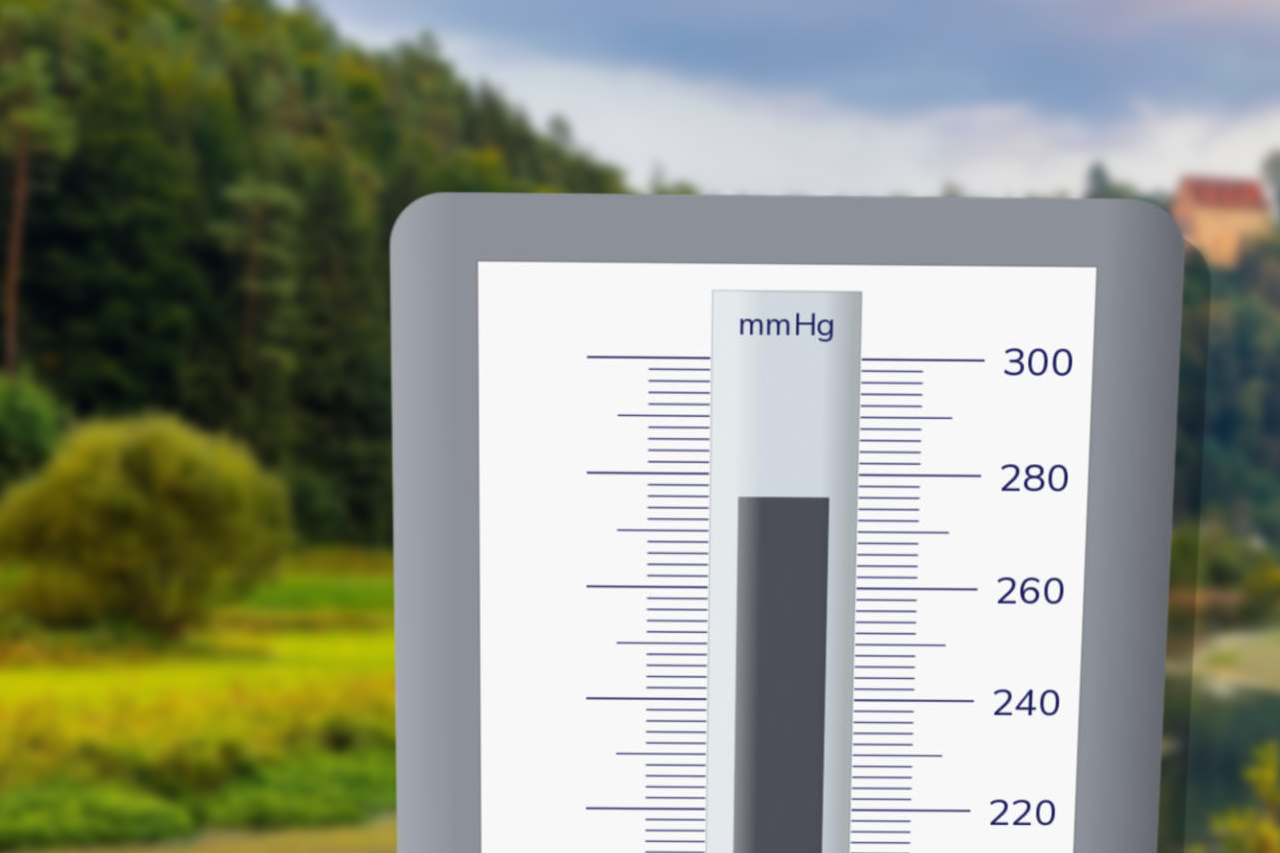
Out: 276 mmHg
